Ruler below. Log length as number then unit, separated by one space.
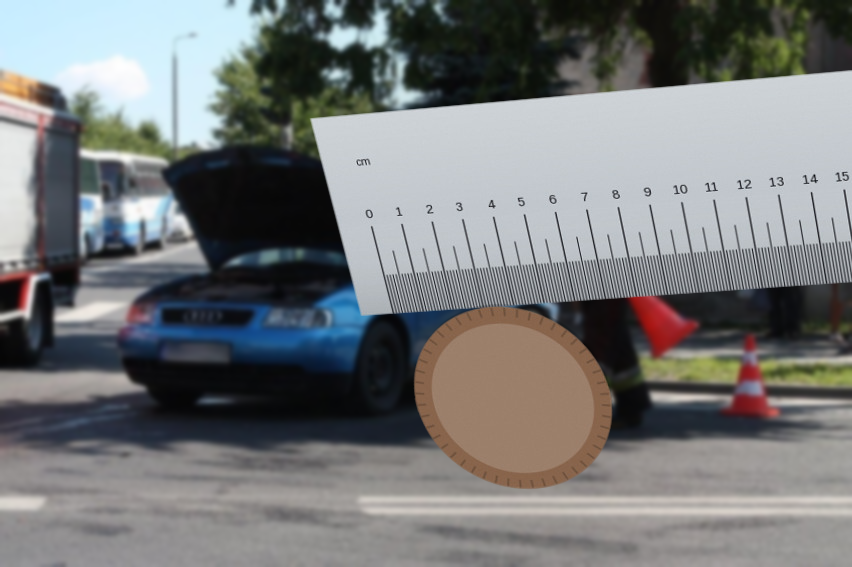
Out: 6.5 cm
